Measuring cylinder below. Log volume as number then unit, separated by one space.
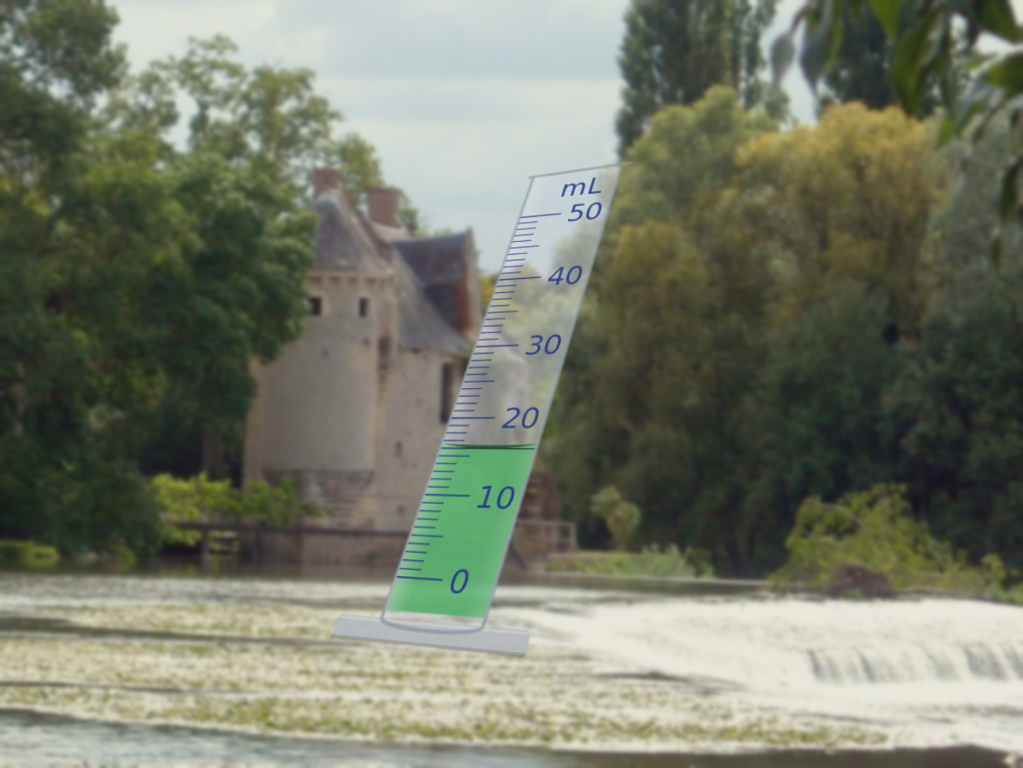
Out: 16 mL
